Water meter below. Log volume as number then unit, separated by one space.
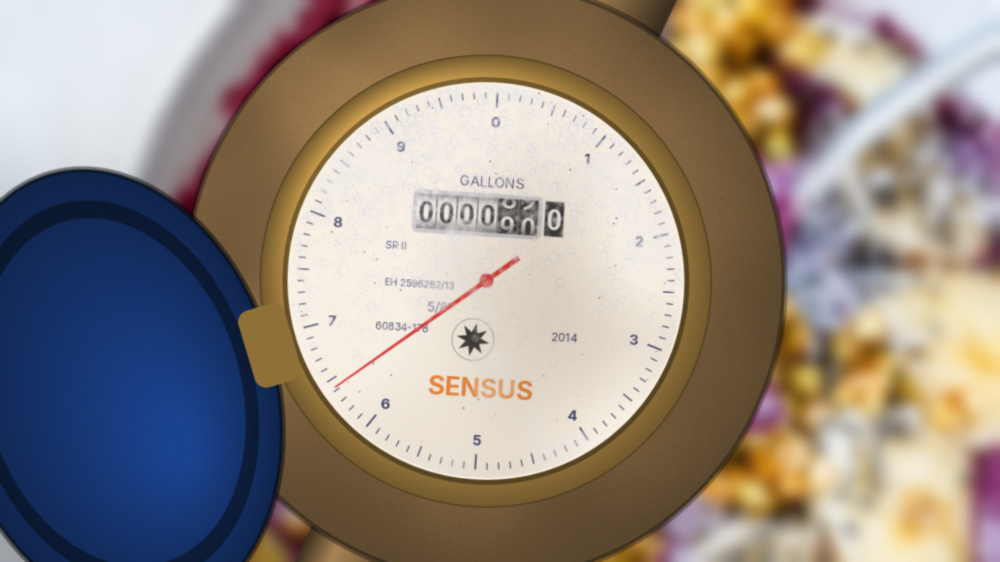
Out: 896.4 gal
